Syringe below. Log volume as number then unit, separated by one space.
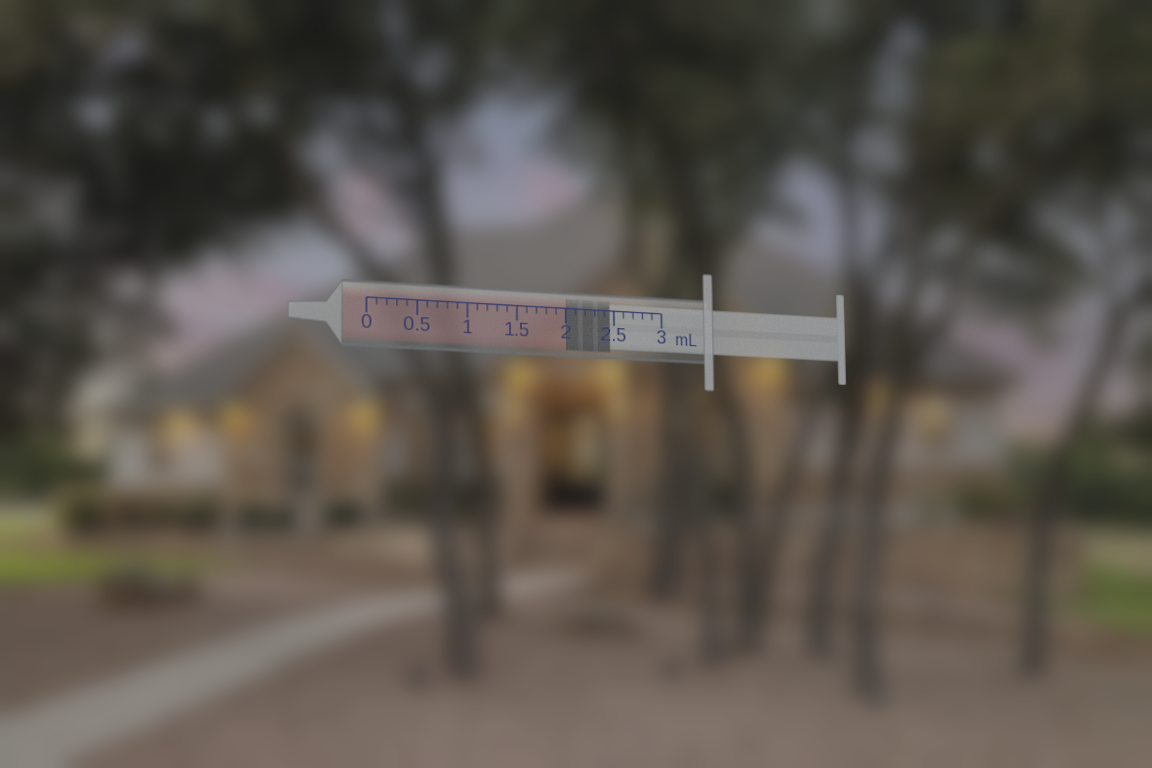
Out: 2 mL
